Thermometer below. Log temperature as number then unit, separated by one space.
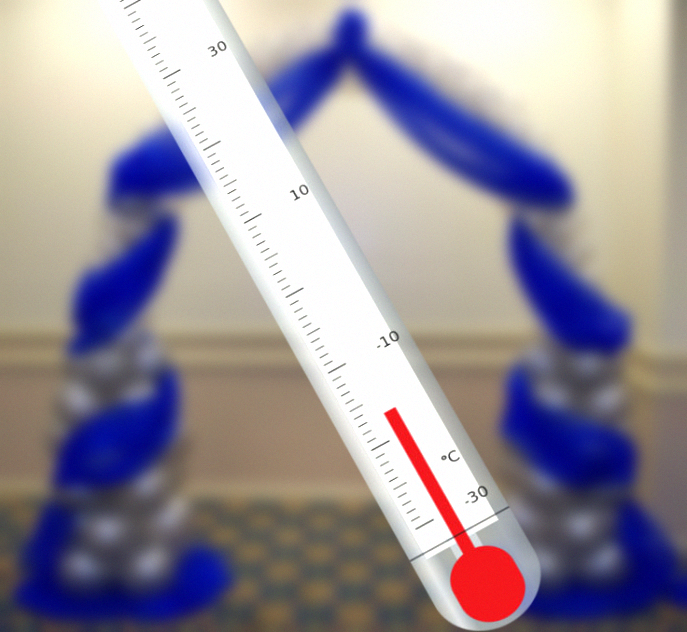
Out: -17 °C
